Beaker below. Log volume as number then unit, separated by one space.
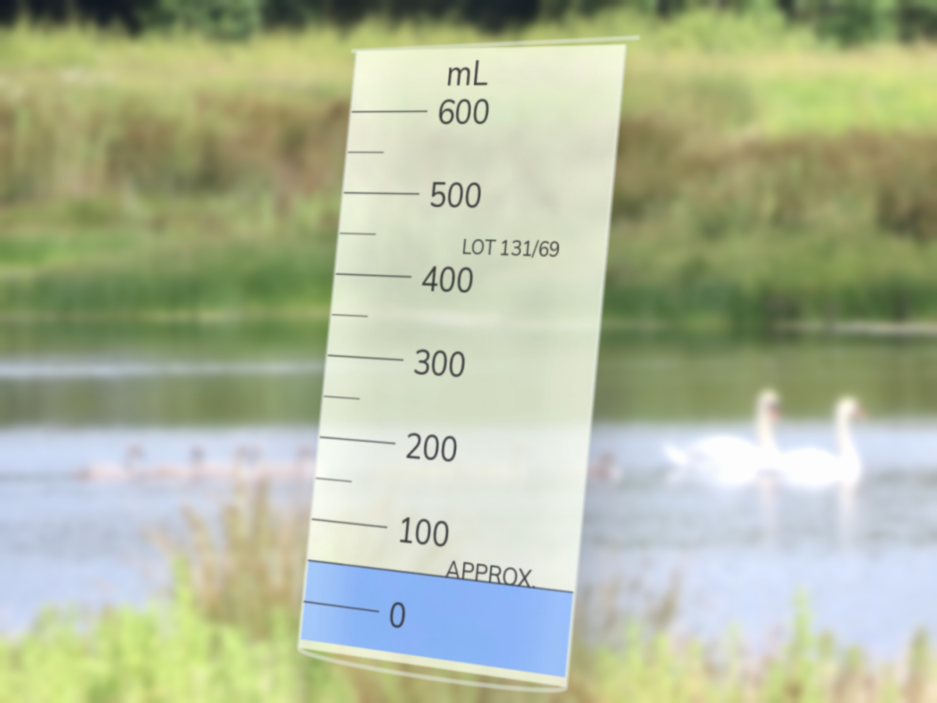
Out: 50 mL
